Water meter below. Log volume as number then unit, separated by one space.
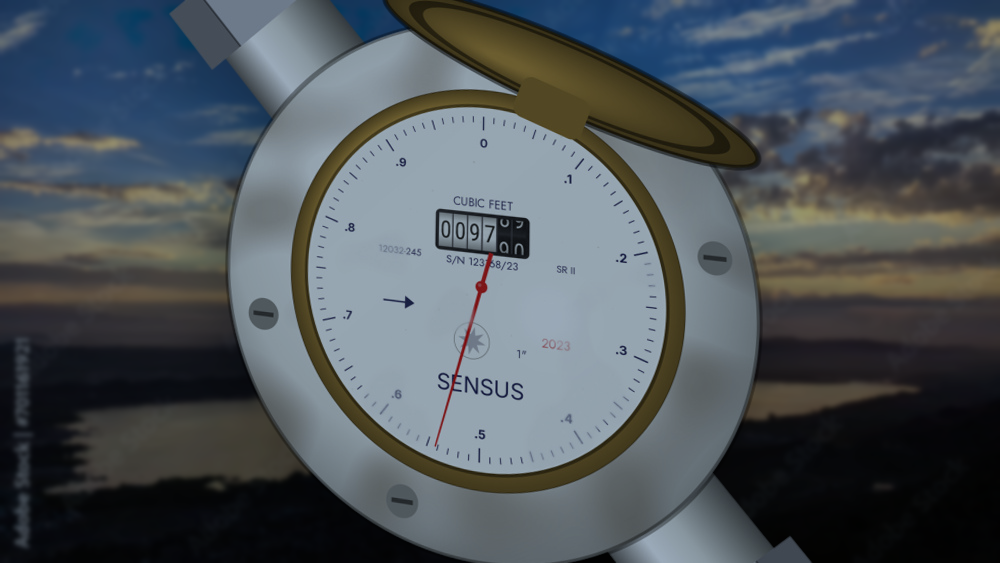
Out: 9789.54 ft³
